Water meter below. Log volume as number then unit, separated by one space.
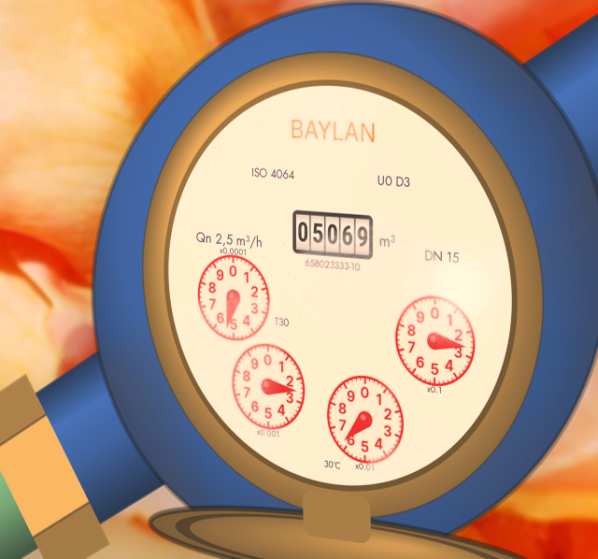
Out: 5069.2625 m³
